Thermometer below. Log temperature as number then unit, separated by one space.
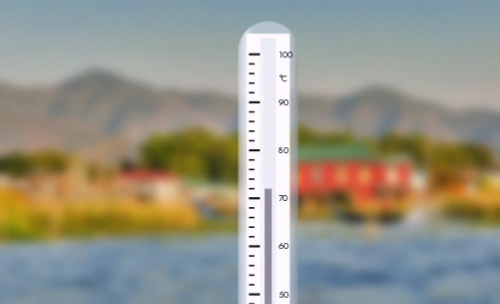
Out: 72 °C
